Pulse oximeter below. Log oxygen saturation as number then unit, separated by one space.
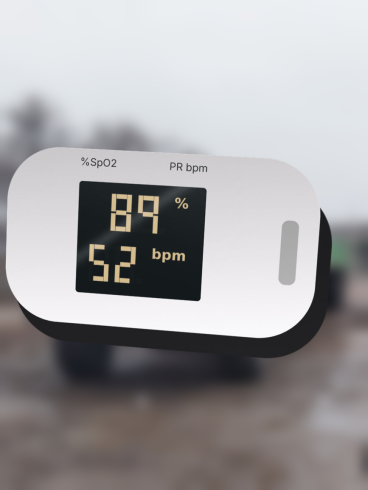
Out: 89 %
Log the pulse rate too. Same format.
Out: 52 bpm
